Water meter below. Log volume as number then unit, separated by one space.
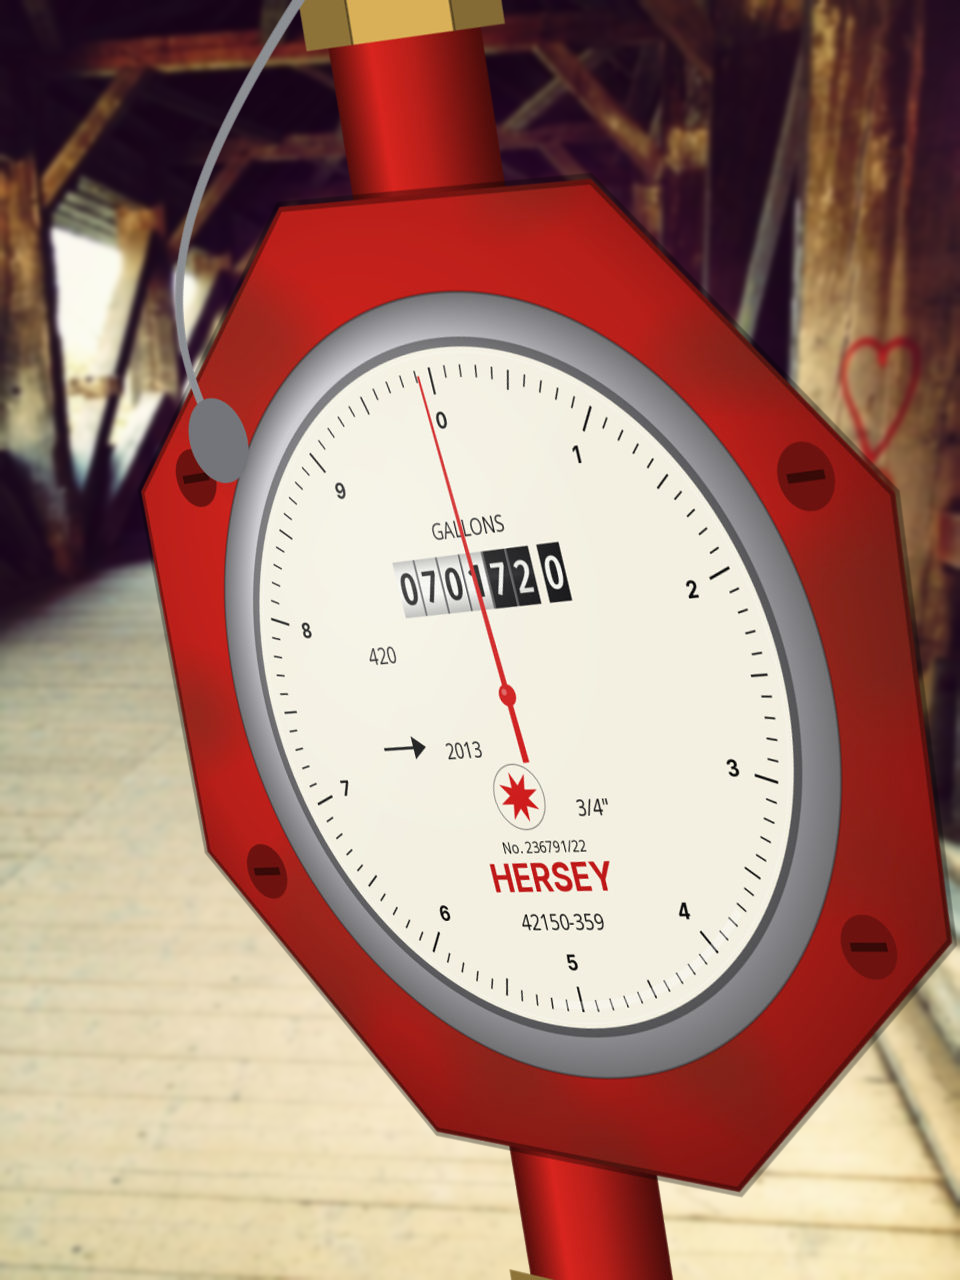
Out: 701719.9 gal
